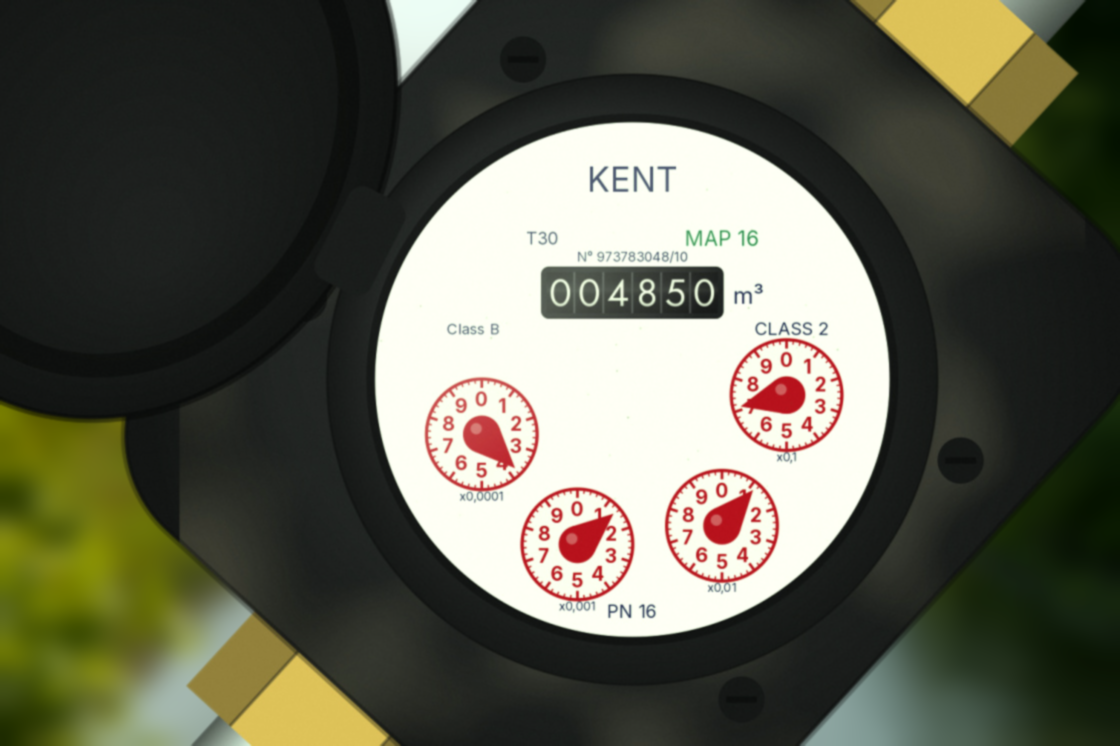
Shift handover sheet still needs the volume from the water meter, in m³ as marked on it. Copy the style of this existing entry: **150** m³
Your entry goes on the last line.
**4850.7113** m³
